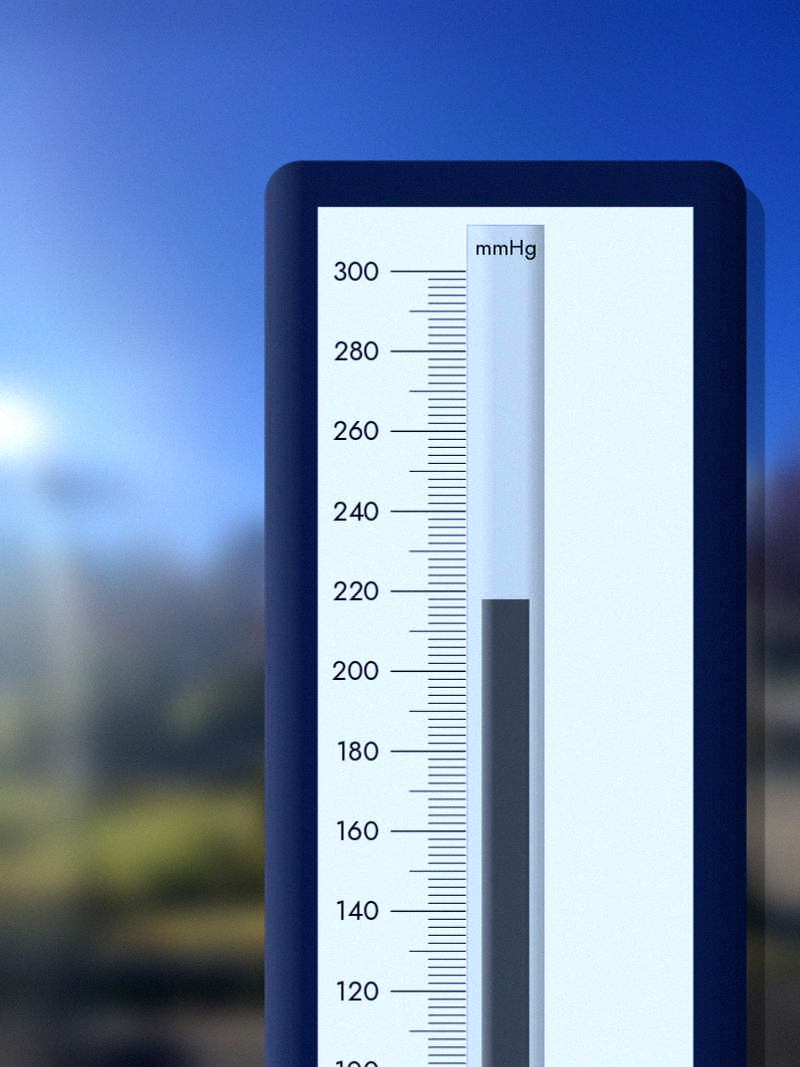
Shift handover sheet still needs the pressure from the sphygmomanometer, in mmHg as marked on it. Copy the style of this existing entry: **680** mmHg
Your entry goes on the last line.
**218** mmHg
